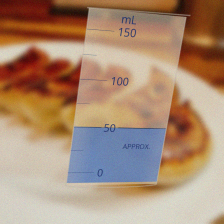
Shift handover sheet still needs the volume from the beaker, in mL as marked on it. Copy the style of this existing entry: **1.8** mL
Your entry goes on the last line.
**50** mL
